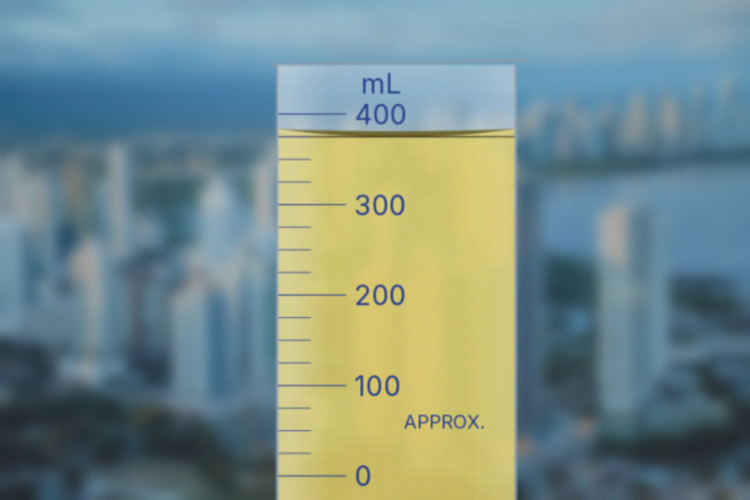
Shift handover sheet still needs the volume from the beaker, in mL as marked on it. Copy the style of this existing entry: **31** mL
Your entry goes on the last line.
**375** mL
